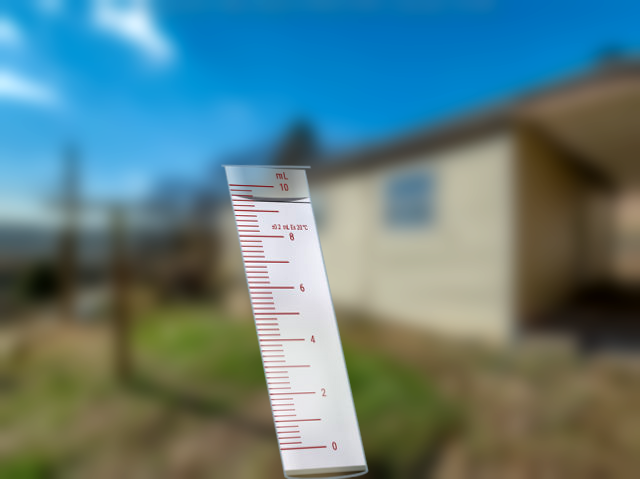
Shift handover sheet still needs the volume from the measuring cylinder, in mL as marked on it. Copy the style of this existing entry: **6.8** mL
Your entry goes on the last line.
**9.4** mL
